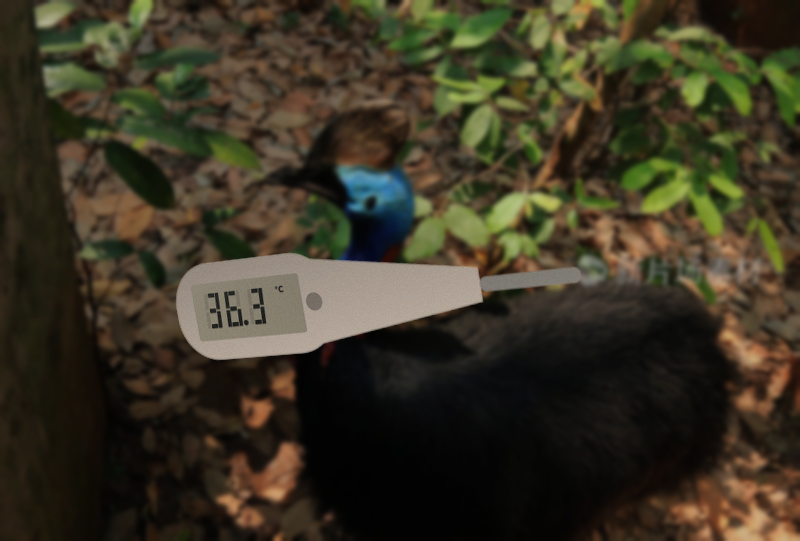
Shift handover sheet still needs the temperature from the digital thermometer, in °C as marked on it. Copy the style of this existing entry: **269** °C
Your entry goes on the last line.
**36.3** °C
